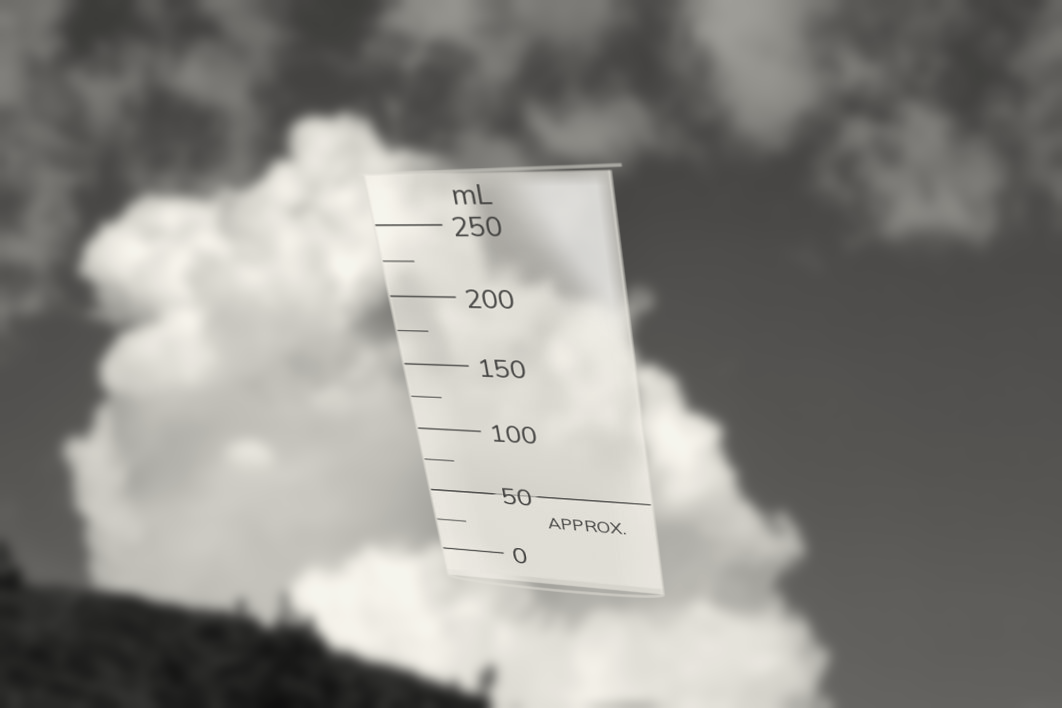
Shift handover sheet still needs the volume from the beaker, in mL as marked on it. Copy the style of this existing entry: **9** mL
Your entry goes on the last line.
**50** mL
